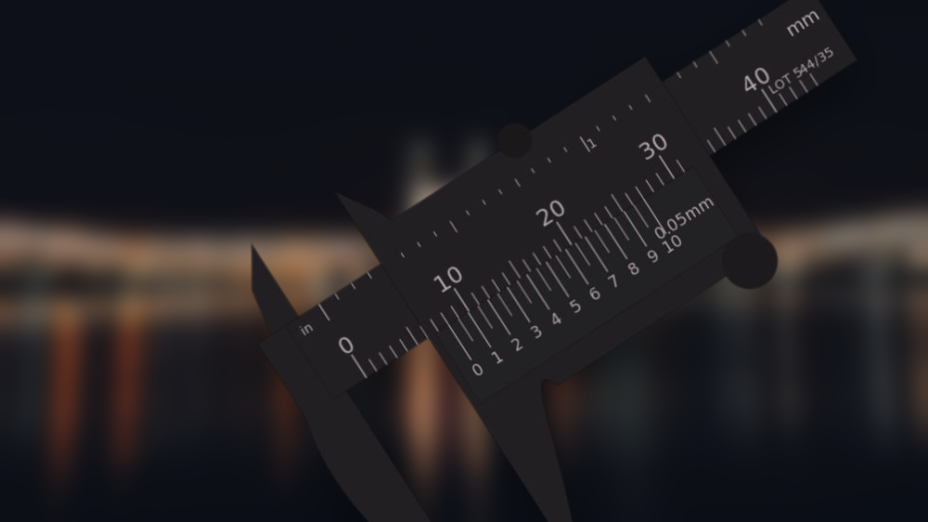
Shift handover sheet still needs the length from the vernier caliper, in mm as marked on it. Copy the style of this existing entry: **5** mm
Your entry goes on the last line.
**8.0** mm
